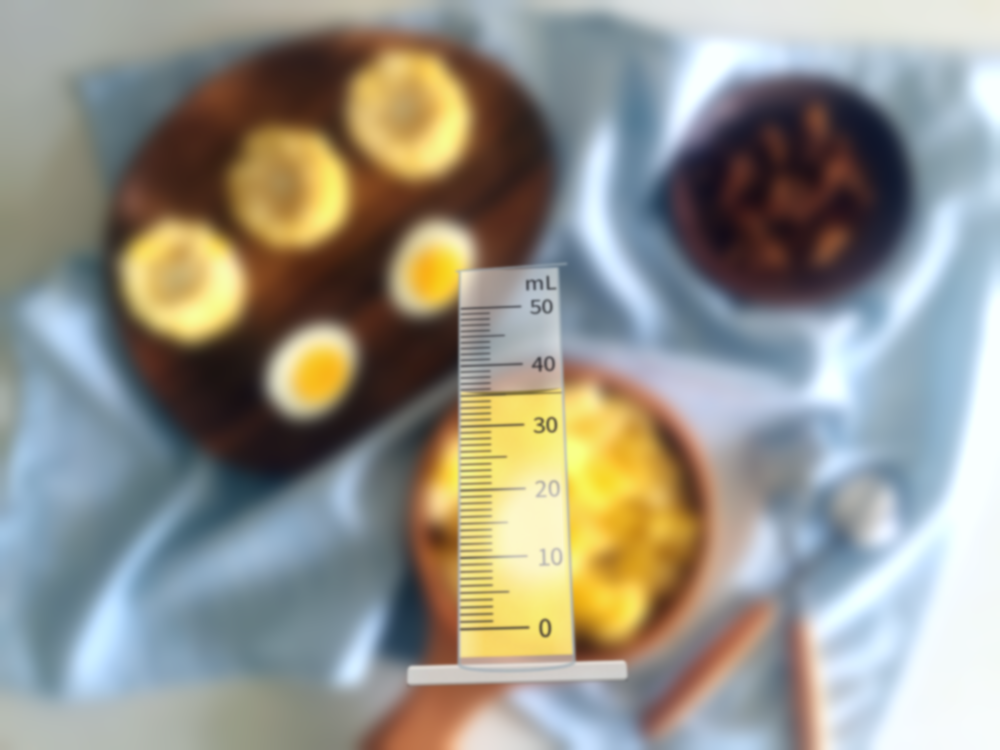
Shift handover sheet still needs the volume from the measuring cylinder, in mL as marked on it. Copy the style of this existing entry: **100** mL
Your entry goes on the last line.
**35** mL
